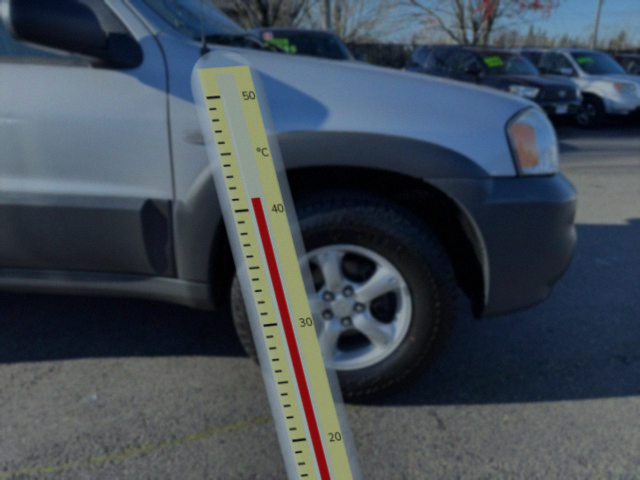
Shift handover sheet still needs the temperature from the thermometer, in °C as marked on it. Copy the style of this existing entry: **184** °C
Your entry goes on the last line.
**41** °C
